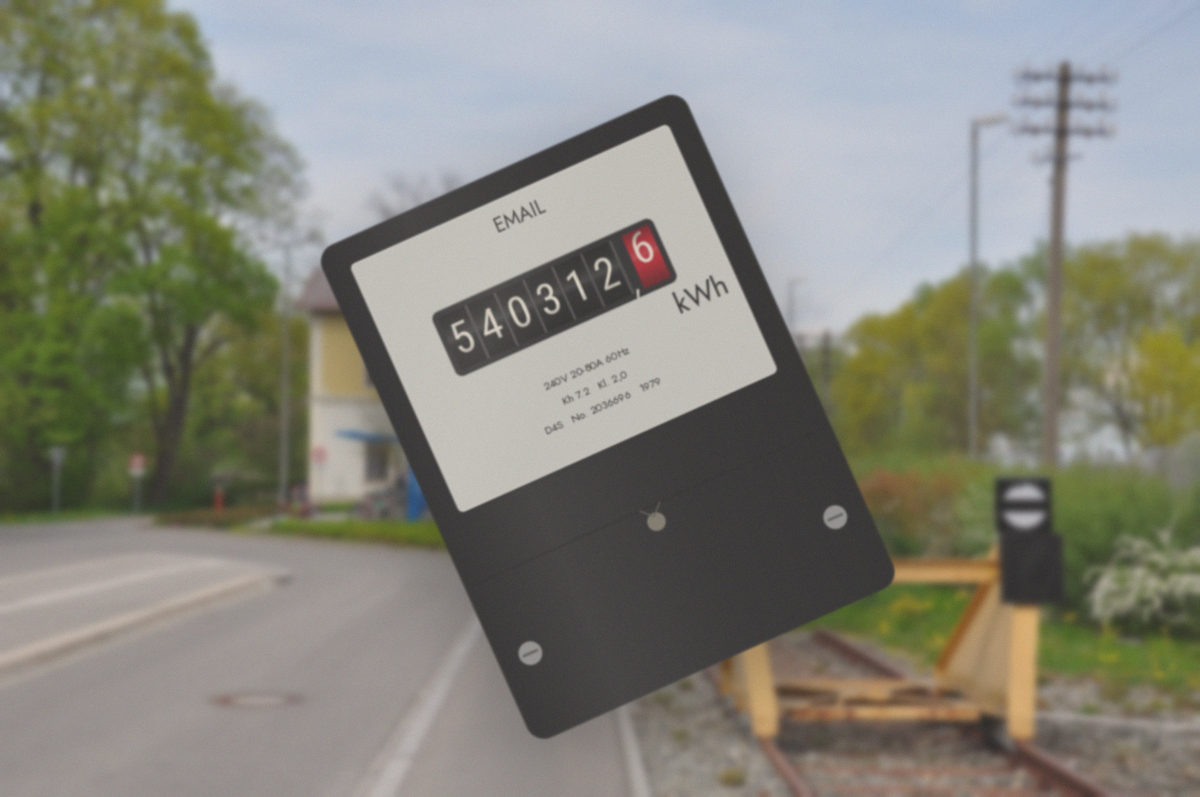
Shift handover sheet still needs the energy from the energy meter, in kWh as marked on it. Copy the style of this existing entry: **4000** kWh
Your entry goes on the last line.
**540312.6** kWh
